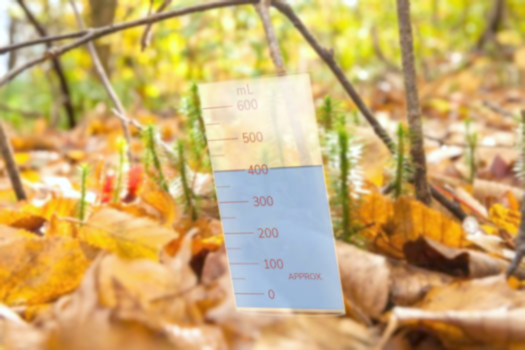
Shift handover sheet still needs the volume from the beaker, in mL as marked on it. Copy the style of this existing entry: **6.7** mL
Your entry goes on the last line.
**400** mL
